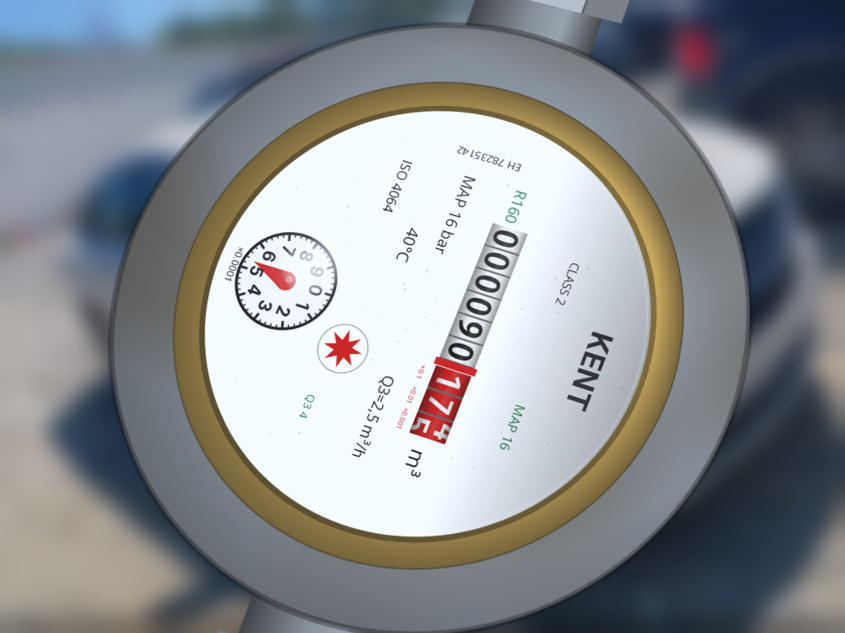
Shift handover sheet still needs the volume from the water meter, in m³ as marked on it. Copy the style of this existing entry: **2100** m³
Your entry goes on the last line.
**90.1745** m³
